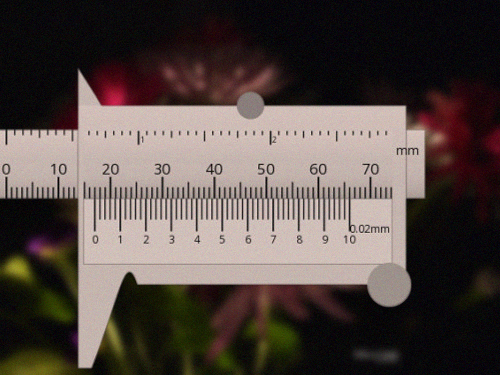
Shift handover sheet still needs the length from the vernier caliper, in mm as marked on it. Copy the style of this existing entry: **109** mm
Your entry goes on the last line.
**17.0** mm
